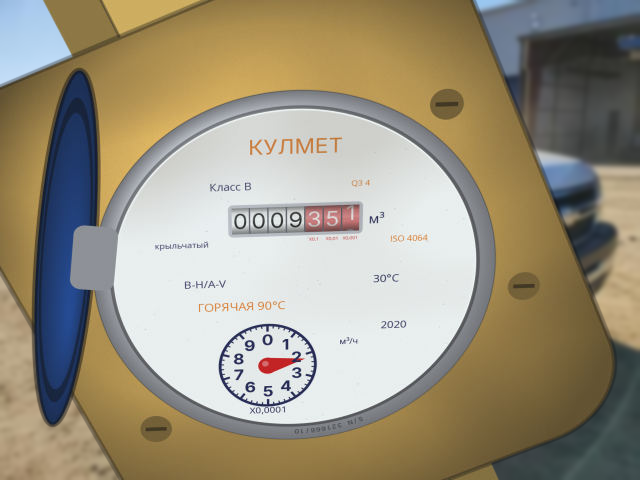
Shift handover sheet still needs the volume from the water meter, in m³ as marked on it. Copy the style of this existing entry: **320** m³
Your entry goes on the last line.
**9.3512** m³
